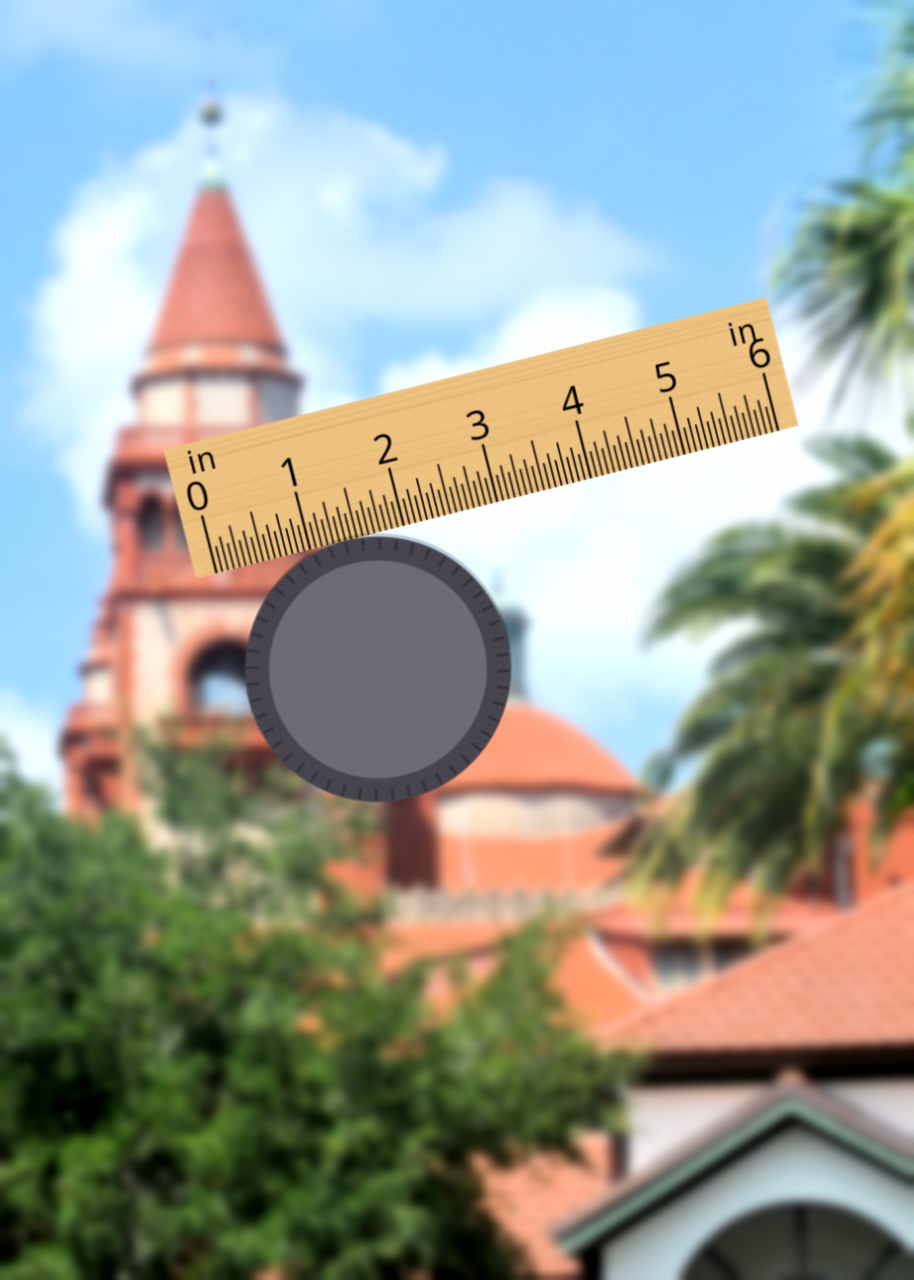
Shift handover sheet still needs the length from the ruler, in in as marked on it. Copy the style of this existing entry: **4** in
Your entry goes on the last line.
**2.75** in
